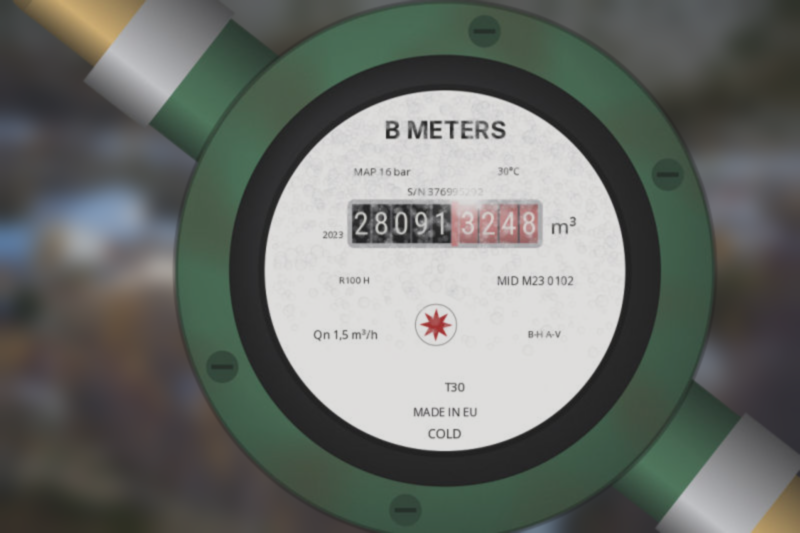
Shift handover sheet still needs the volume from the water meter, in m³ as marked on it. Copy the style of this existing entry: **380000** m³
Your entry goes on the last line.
**28091.3248** m³
